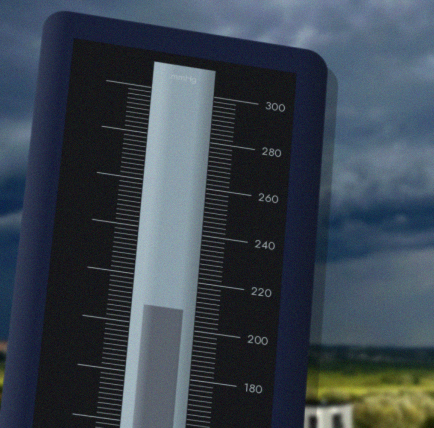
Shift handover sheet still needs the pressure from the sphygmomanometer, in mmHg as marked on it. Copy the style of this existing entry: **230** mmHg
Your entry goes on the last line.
**208** mmHg
